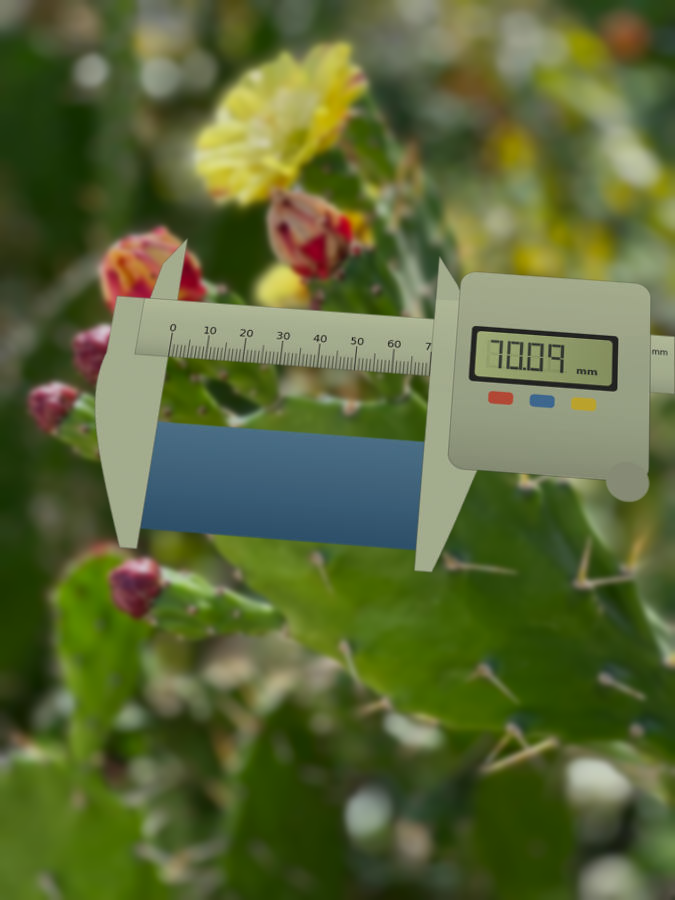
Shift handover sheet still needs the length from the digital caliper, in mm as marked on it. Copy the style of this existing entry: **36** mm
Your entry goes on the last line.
**70.09** mm
